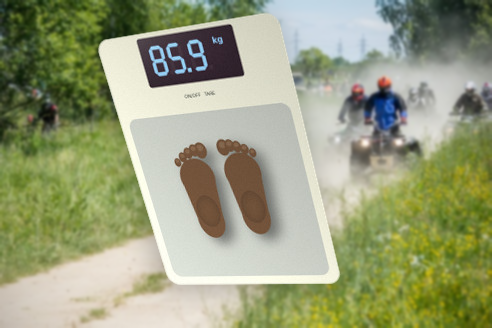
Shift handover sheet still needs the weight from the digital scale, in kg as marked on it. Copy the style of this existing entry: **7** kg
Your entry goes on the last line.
**85.9** kg
